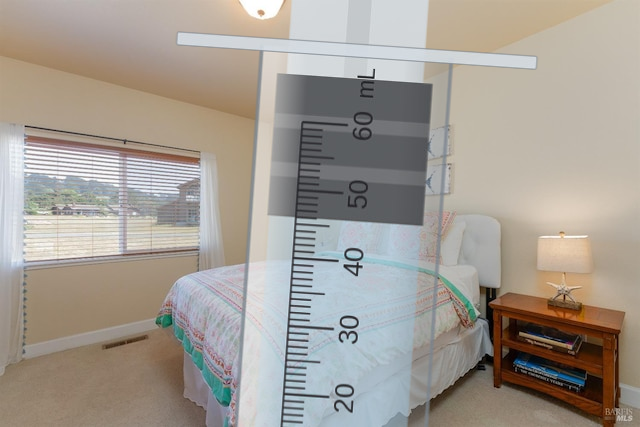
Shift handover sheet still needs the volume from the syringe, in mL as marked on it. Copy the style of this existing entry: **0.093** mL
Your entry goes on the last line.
**46** mL
